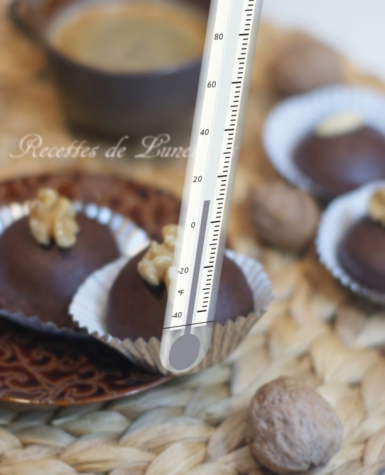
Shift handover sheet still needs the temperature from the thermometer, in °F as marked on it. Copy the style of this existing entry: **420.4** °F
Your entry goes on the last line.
**10** °F
